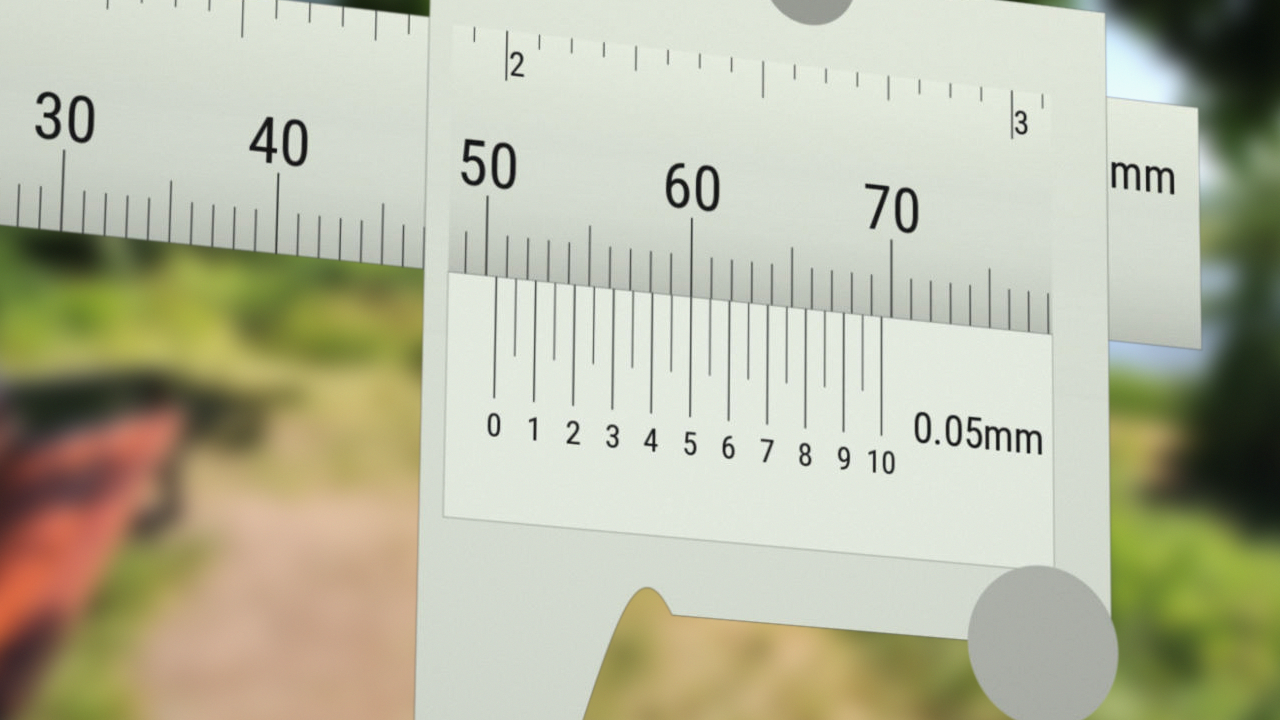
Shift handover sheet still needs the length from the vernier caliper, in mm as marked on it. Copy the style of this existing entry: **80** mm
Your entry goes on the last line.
**50.5** mm
